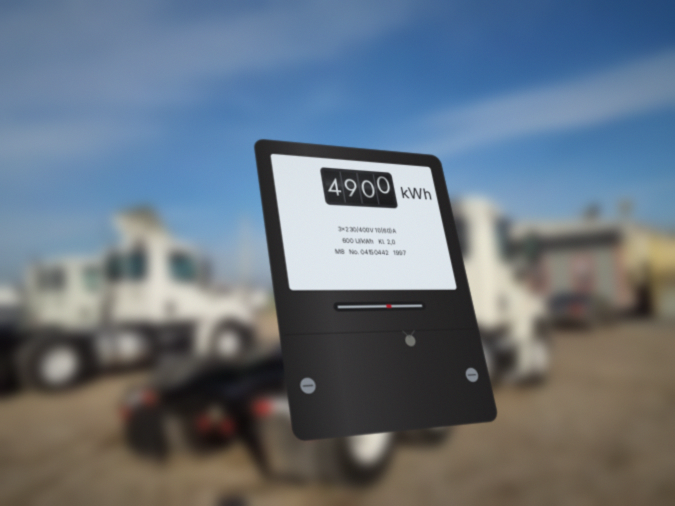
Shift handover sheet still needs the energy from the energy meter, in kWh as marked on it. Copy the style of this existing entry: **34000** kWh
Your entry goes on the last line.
**4900** kWh
